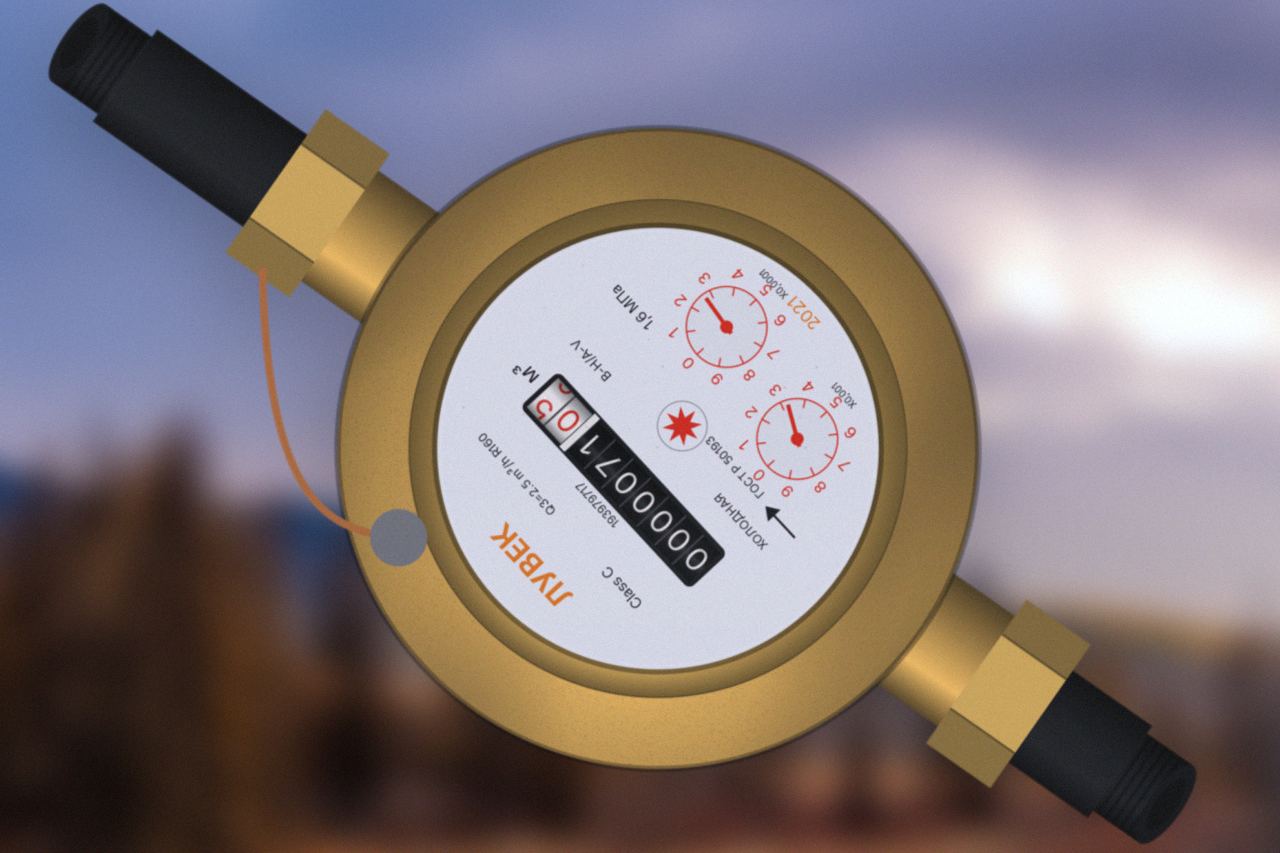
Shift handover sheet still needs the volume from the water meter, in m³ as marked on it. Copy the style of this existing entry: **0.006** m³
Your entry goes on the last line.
**71.0532** m³
